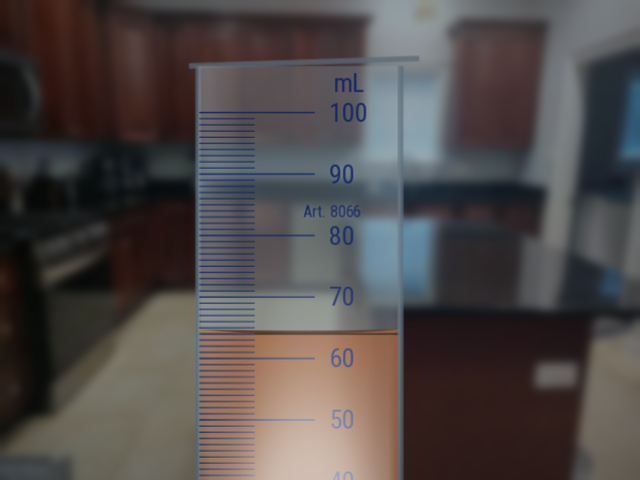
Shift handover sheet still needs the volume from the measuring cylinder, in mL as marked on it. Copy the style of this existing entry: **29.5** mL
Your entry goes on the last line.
**64** mL
